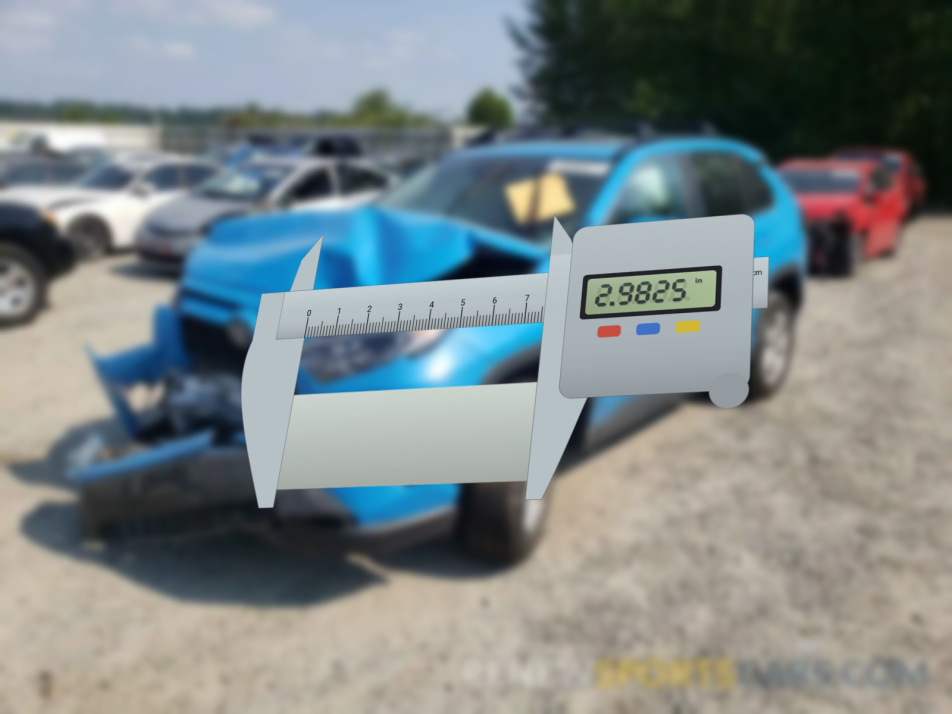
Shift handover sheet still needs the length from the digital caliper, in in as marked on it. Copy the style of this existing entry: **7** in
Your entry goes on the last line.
**2.9825** in
